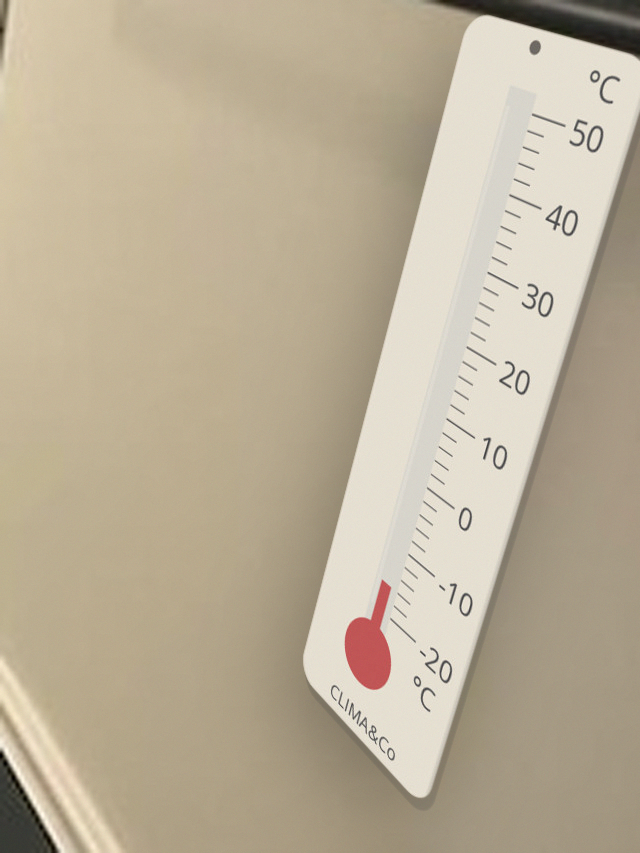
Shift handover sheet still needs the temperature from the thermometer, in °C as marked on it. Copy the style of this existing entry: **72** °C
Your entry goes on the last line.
**-16** °C
